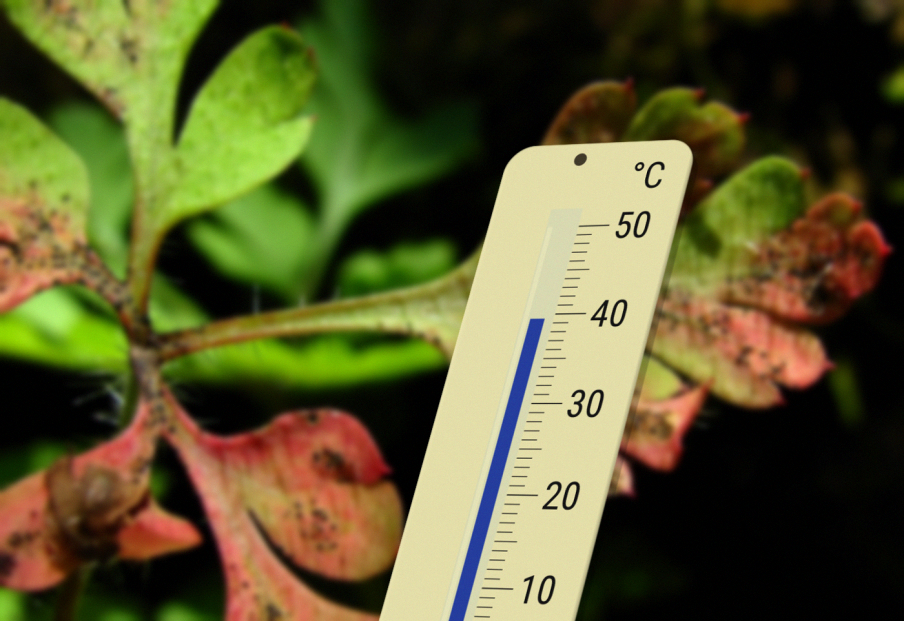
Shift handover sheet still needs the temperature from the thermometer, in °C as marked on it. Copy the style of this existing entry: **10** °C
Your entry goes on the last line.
**39.5** °C
